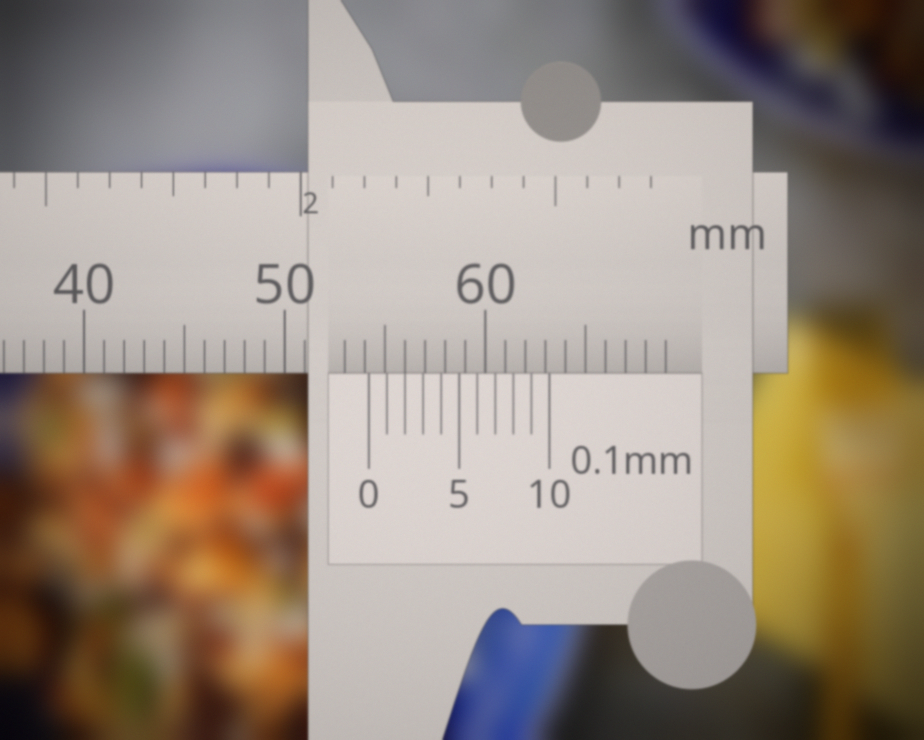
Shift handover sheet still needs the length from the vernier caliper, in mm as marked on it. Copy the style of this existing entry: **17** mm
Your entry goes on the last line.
**54.2** mm
